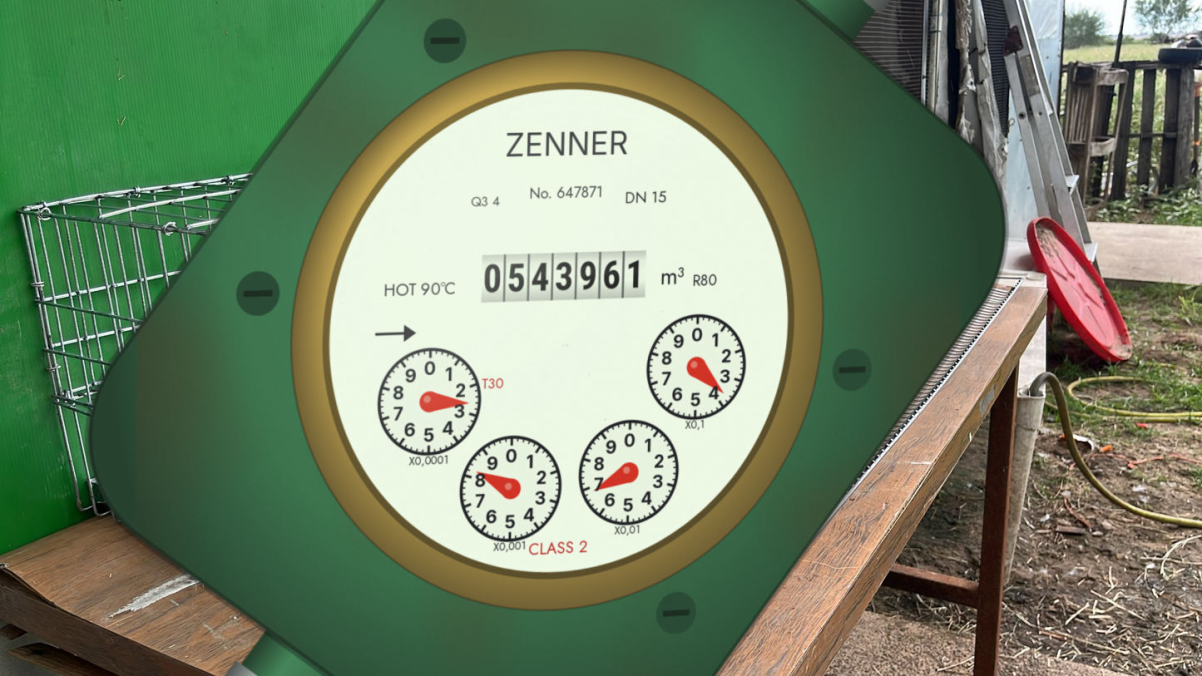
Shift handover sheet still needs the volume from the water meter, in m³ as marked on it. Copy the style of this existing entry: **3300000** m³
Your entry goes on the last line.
**543961.3682** m³
